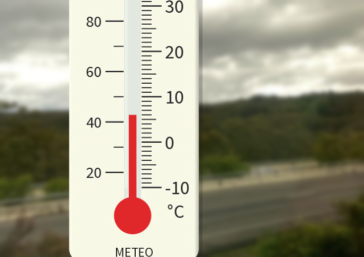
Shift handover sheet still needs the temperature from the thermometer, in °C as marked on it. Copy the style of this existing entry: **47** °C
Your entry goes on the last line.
**6** °C
